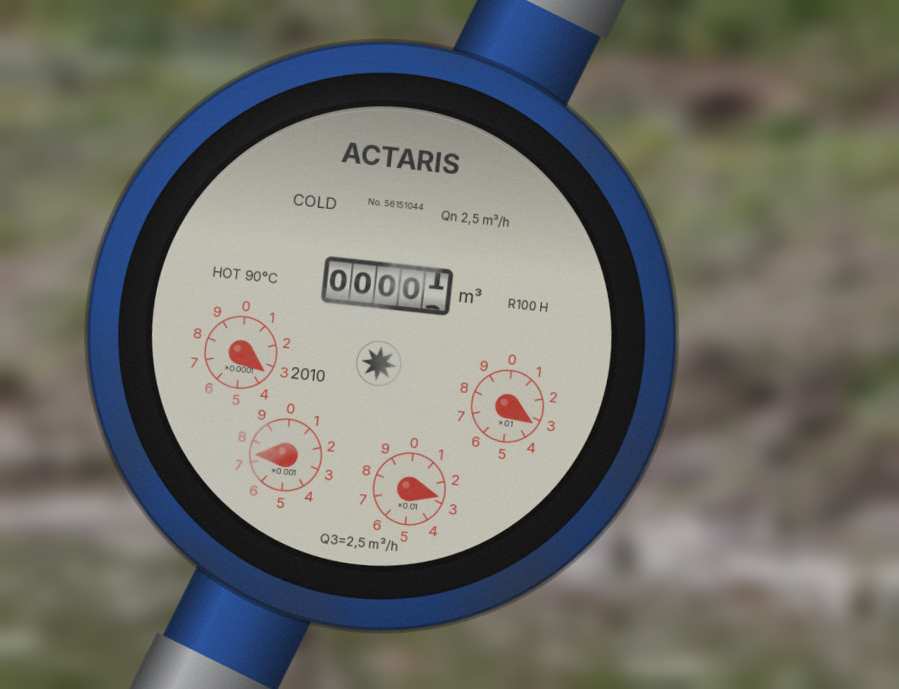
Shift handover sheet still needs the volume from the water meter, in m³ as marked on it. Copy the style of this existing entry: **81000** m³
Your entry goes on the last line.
**1.3273** m³
